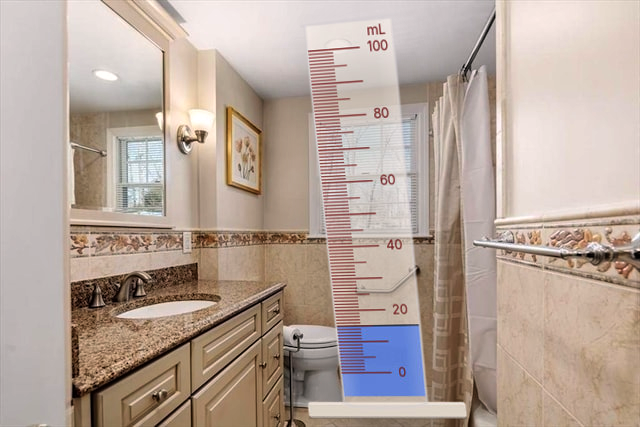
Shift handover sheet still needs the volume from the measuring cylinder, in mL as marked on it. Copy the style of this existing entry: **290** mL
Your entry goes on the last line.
**15** mL
